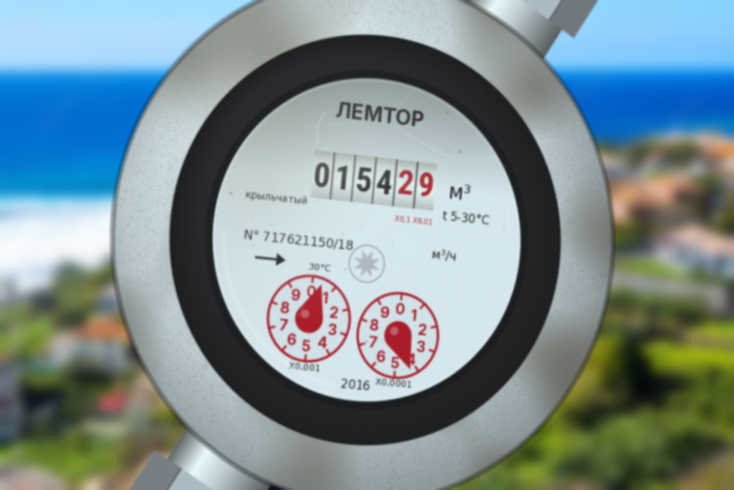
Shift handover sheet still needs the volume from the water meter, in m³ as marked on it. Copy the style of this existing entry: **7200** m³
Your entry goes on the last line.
**154.2904** m³
